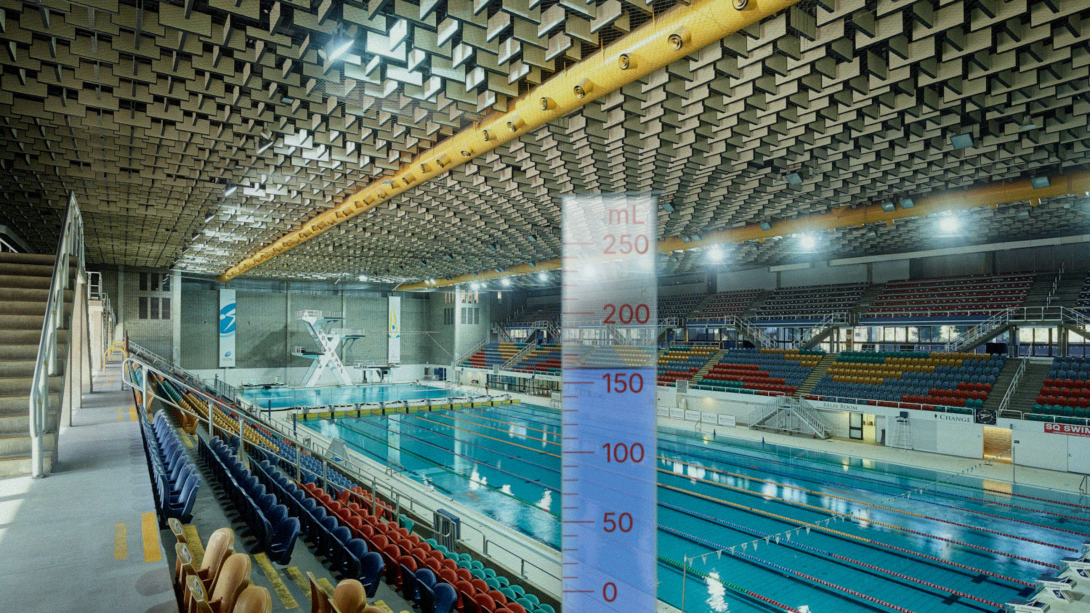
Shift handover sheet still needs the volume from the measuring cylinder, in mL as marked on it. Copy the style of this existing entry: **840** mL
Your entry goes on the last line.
**160** mL
